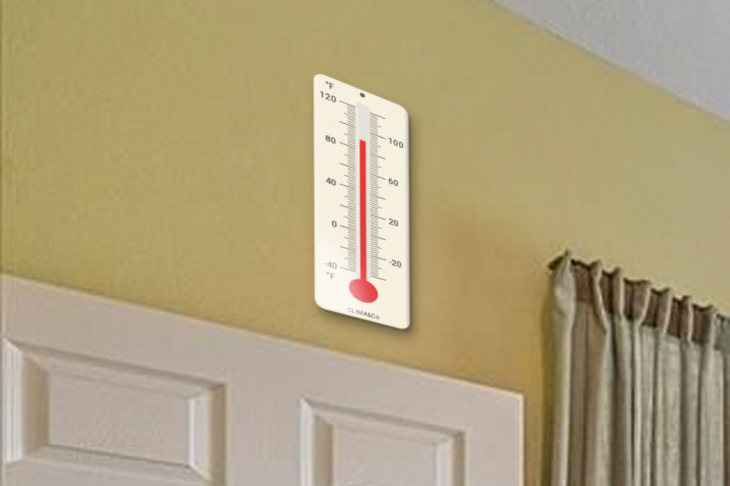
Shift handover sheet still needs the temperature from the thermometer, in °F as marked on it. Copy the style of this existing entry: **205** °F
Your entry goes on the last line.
**90** °F
